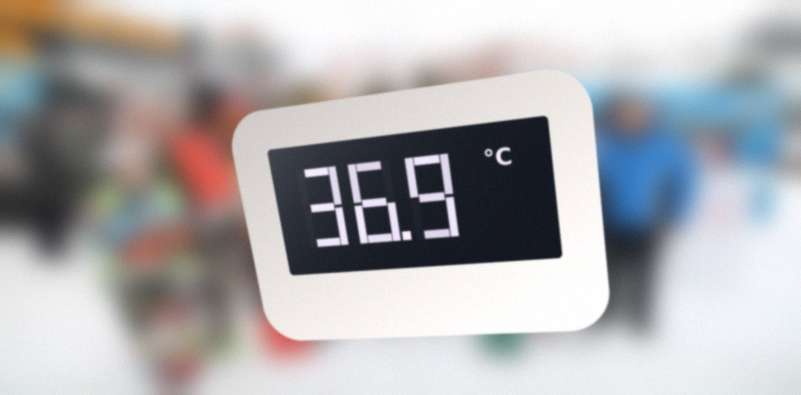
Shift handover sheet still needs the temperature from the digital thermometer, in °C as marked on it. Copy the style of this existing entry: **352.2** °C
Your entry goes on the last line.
**36.9** °C
